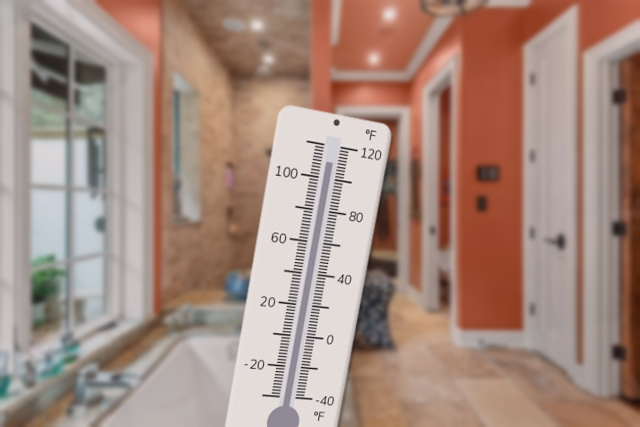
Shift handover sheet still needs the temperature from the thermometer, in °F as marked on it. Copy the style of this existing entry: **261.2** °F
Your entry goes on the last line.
**110** °F
